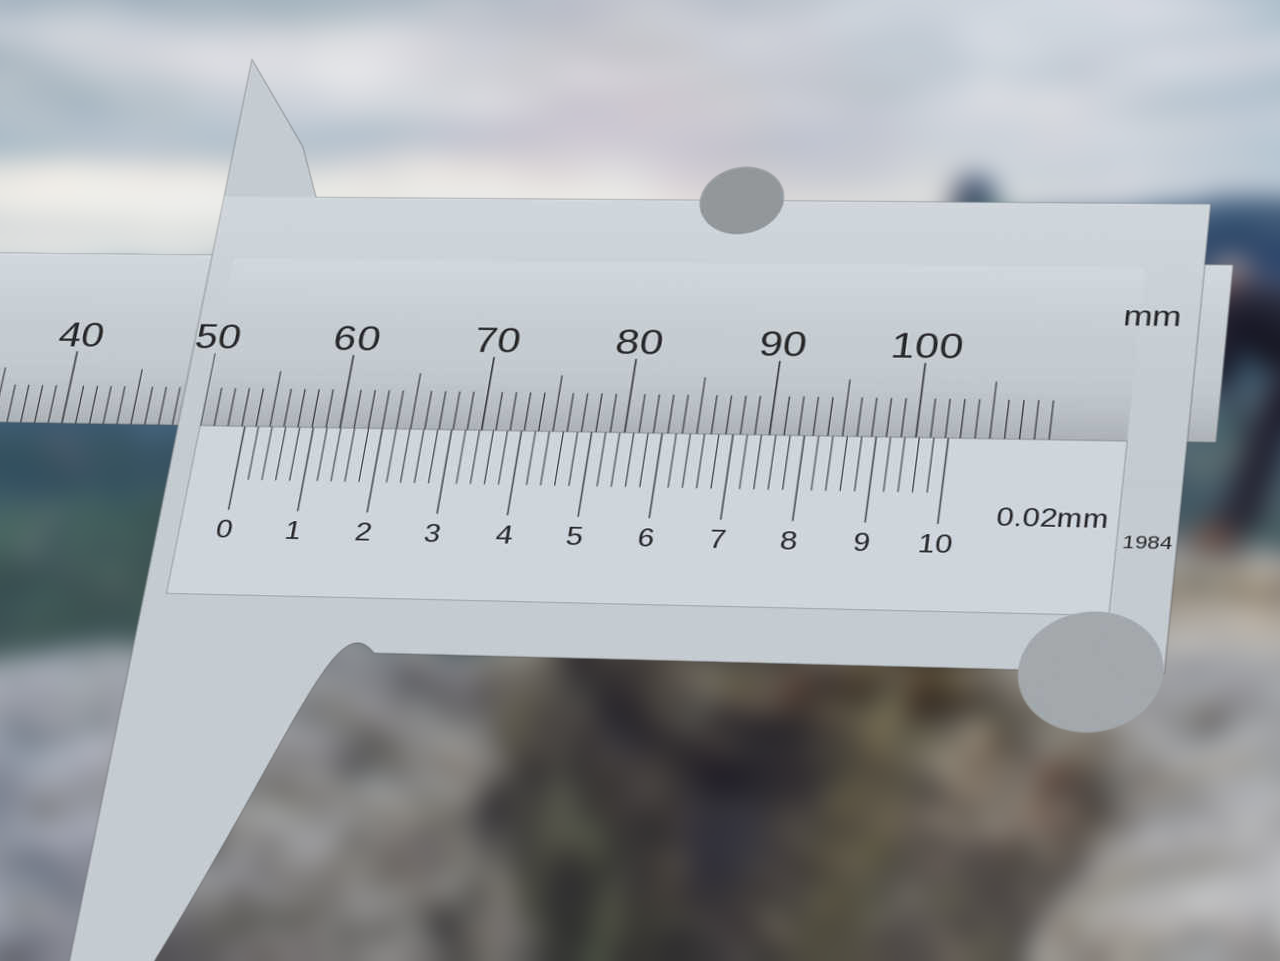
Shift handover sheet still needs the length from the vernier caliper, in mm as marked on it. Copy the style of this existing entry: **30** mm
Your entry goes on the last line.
**53.2** mm
